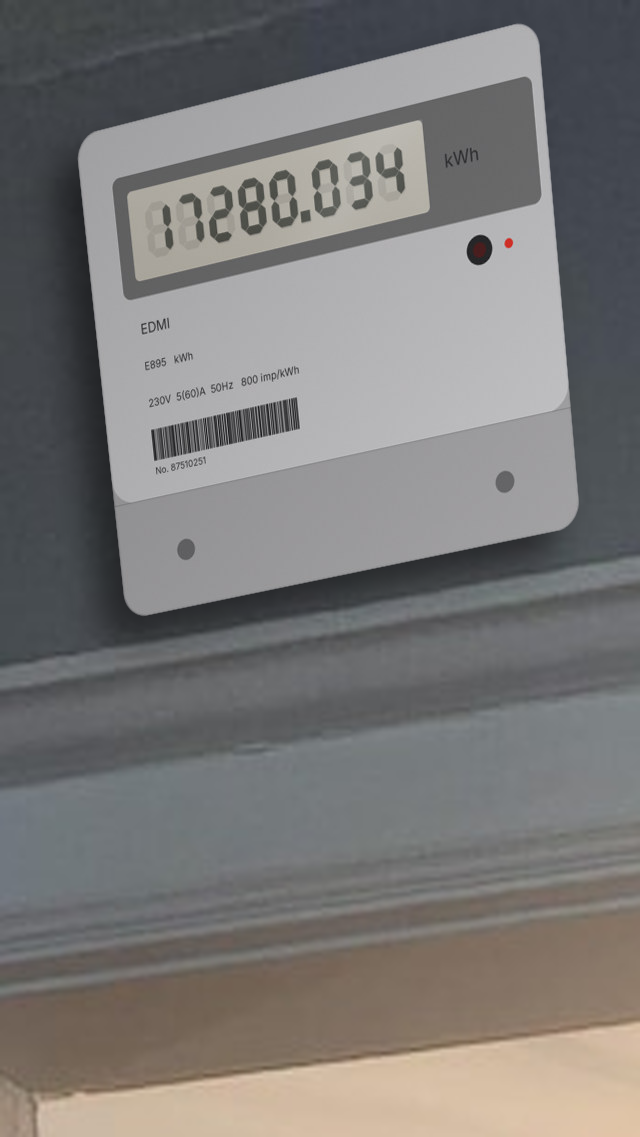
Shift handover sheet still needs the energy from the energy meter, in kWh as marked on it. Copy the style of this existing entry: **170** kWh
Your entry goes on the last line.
**17280.034** kWh
